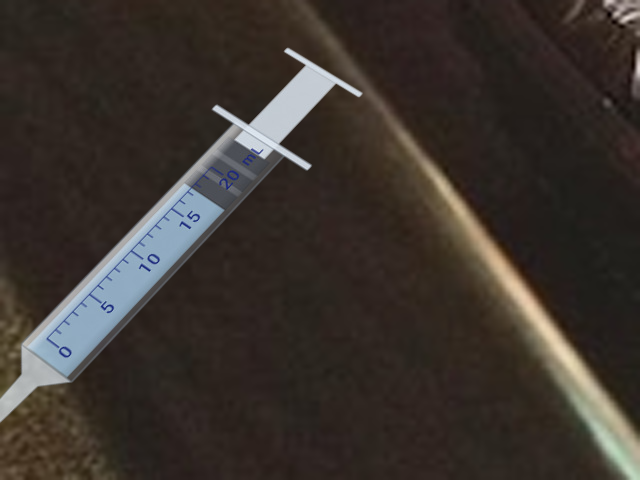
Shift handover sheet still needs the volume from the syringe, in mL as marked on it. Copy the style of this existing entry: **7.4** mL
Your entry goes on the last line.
**17.5** mL
